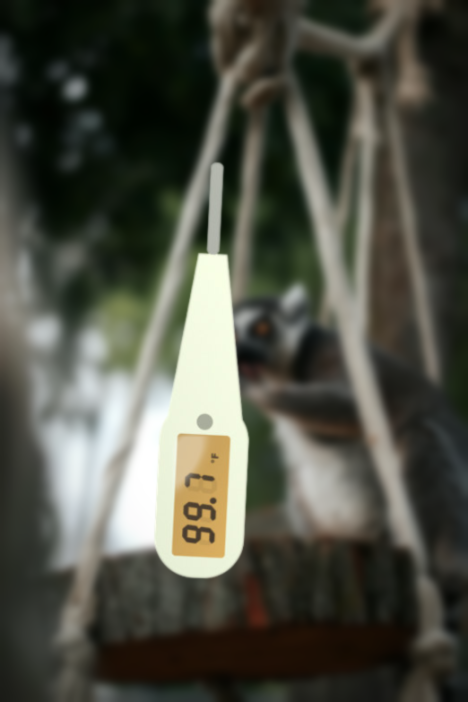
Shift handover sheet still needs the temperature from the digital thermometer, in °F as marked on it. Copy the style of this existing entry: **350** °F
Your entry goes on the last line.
**99.7** °F
